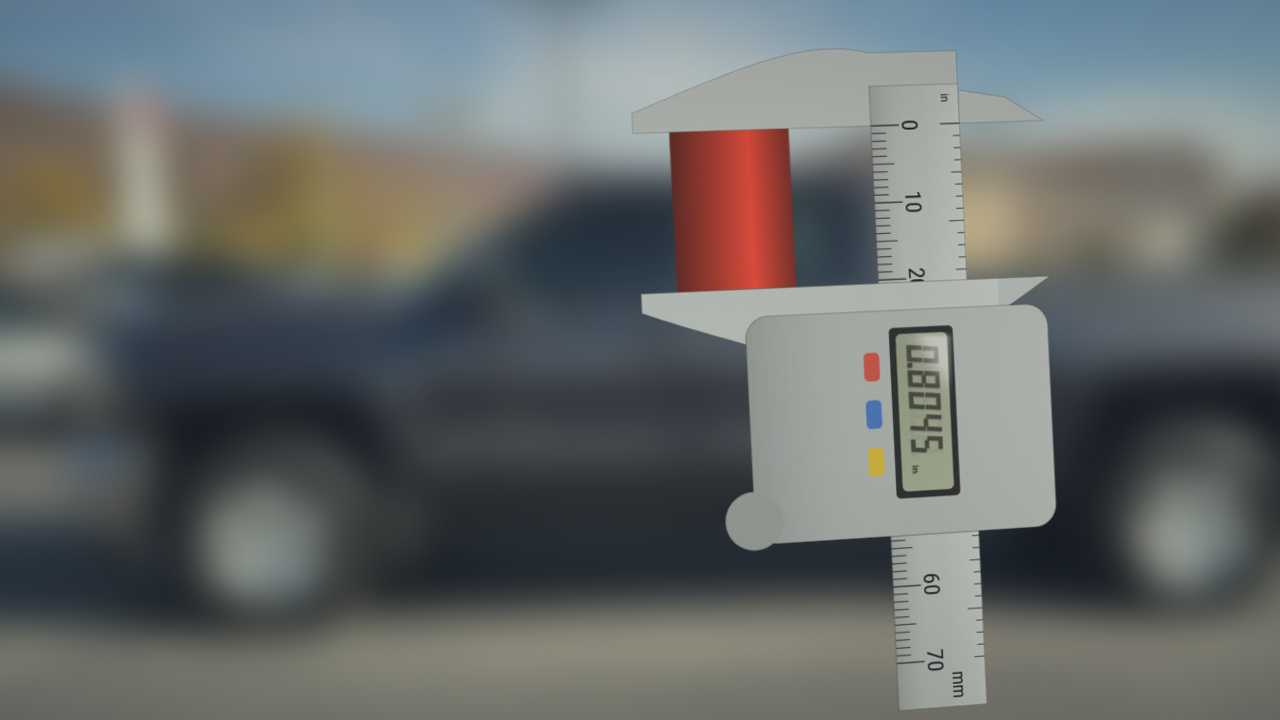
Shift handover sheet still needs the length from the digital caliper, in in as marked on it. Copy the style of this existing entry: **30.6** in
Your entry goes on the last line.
**0.8045** in
